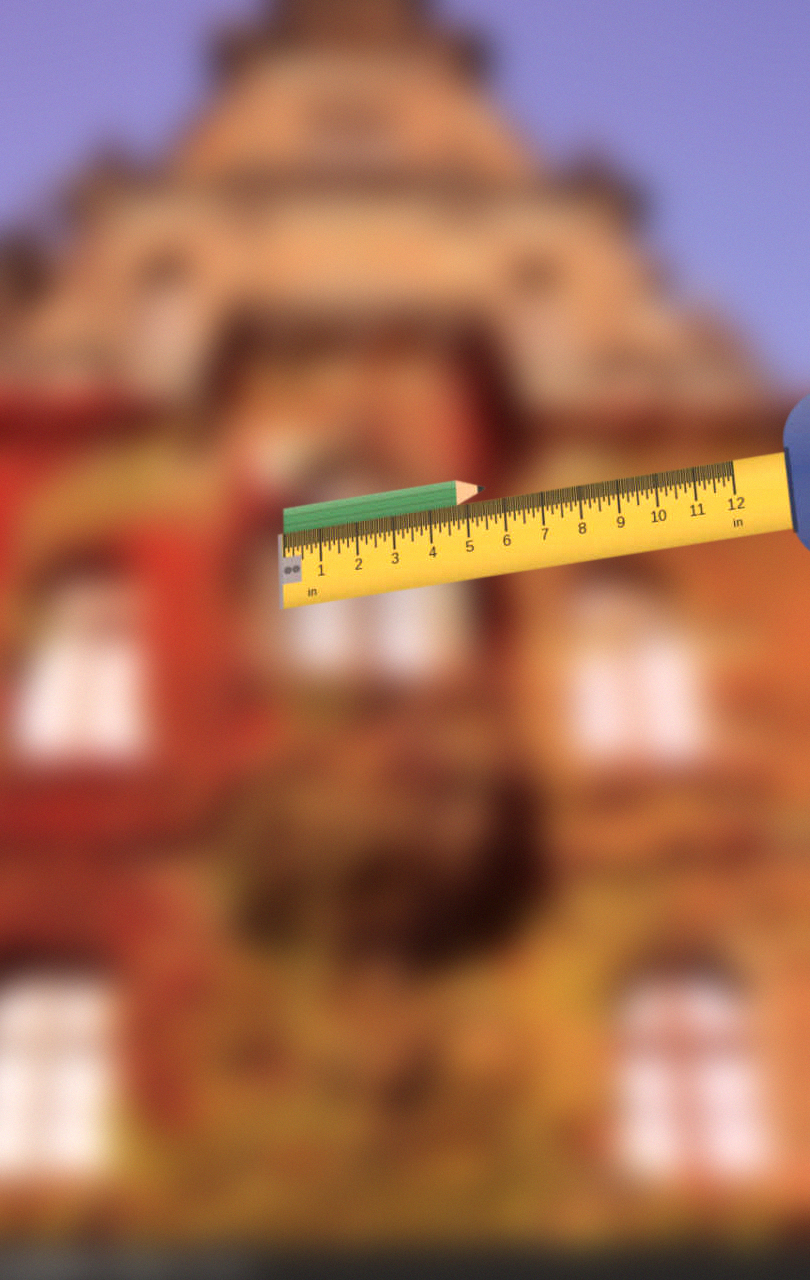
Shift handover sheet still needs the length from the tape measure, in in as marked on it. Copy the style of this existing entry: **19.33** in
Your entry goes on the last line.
**5.5** in
